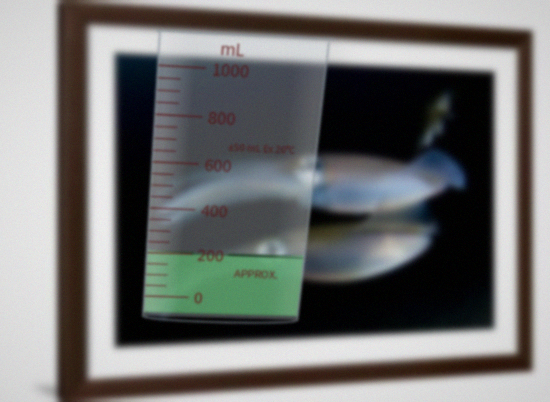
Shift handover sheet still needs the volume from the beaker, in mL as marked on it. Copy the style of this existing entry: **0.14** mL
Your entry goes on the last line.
**200** mL
